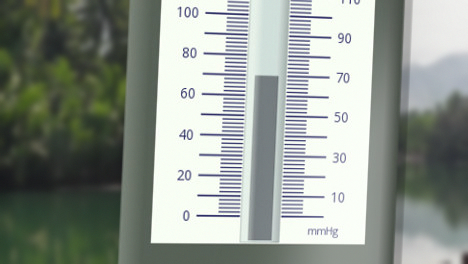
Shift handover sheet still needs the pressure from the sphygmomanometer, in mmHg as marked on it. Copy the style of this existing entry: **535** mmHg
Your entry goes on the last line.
**70** mmHg
